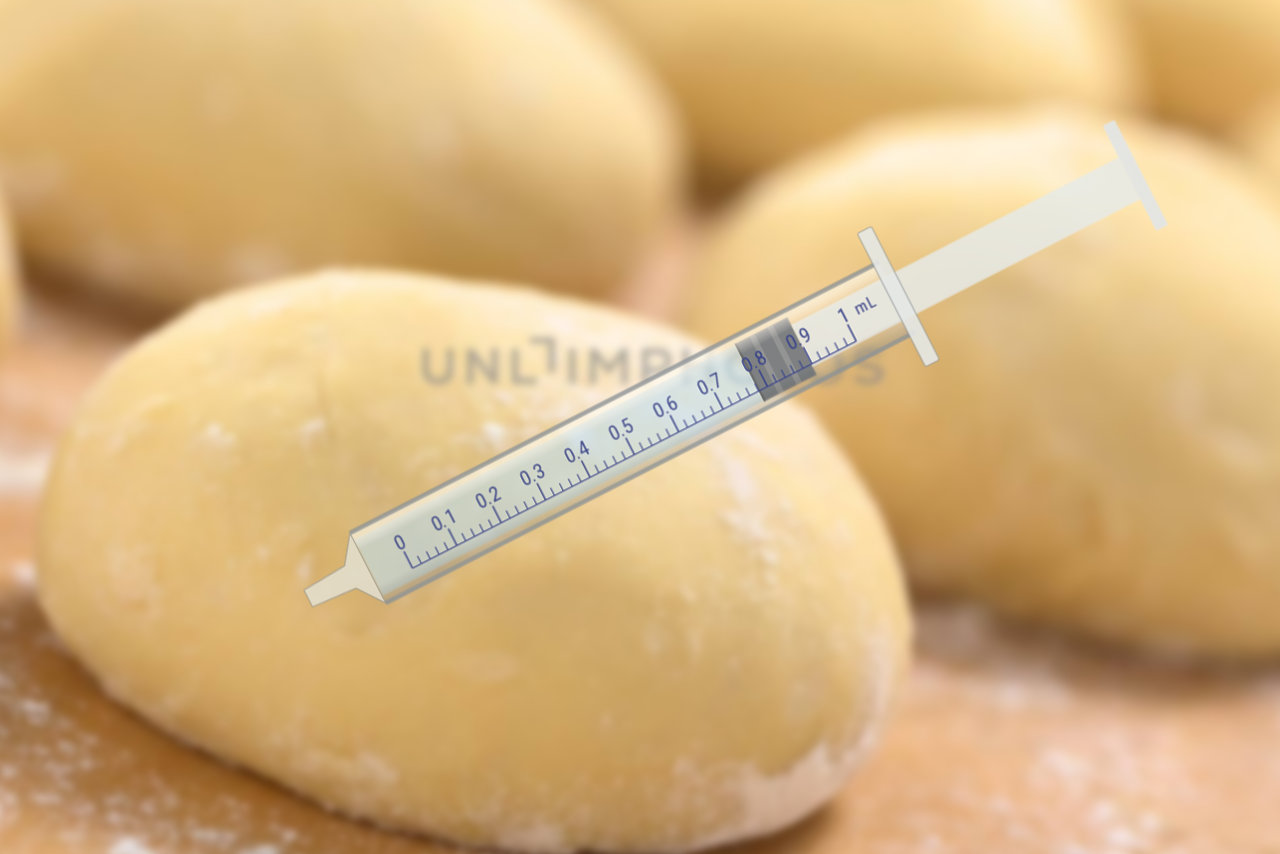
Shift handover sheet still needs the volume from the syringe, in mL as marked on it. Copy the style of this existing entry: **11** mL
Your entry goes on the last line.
**0.78** mL
